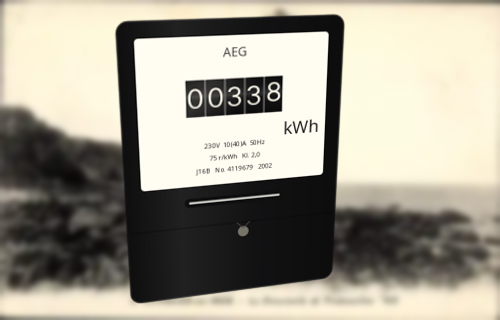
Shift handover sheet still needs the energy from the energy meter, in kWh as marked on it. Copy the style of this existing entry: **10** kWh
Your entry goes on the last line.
**338** kWh
